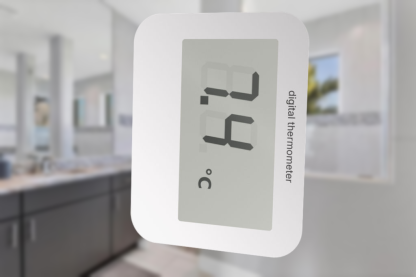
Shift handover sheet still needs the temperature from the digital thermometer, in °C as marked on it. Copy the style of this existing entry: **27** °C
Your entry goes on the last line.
**7.4** °C
